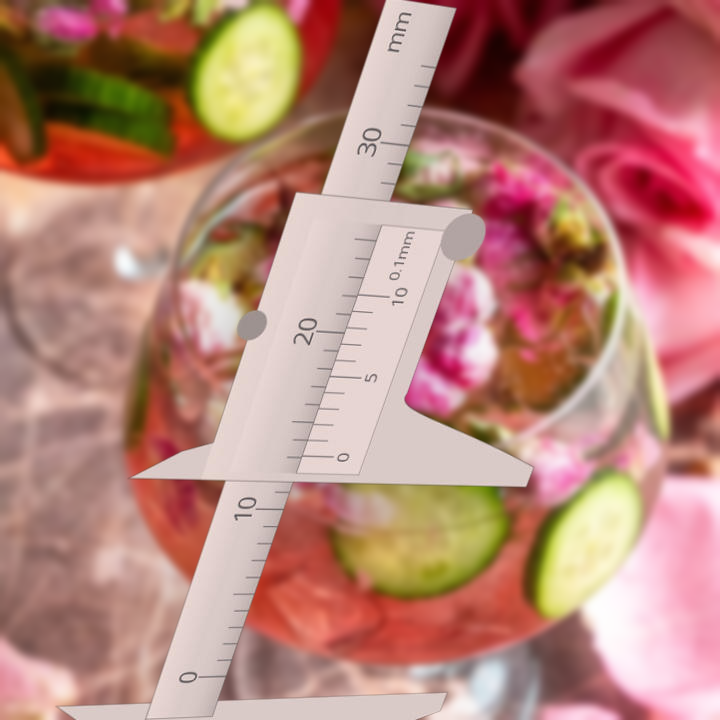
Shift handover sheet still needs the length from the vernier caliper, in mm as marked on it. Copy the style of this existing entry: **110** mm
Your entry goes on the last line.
**13.1** mm
